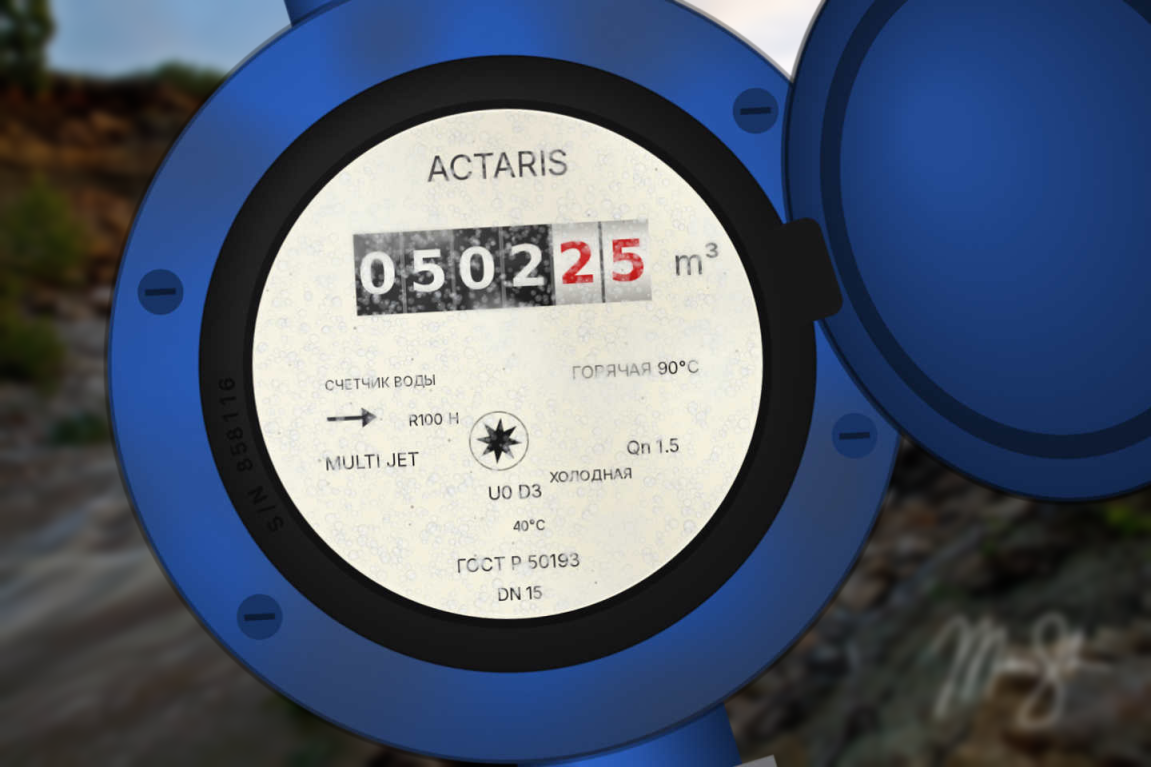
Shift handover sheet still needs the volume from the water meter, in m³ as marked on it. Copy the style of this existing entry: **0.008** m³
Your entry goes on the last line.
**502.25** m³
